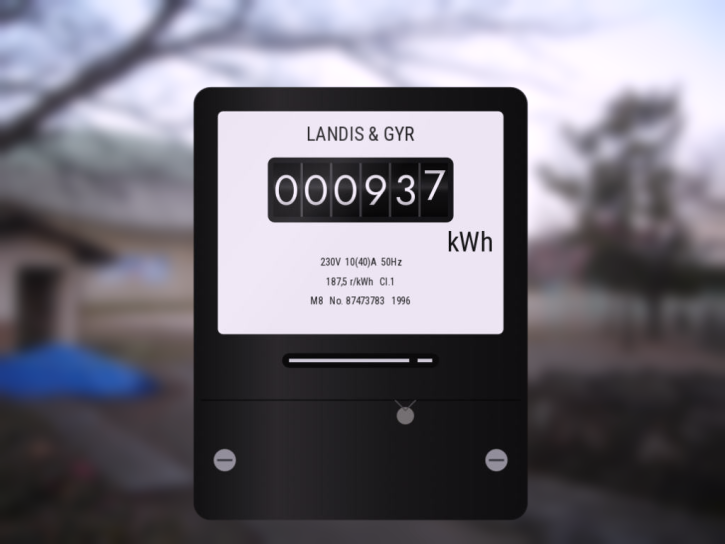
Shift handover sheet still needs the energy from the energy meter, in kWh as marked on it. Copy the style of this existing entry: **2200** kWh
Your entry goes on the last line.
**937** kWh
